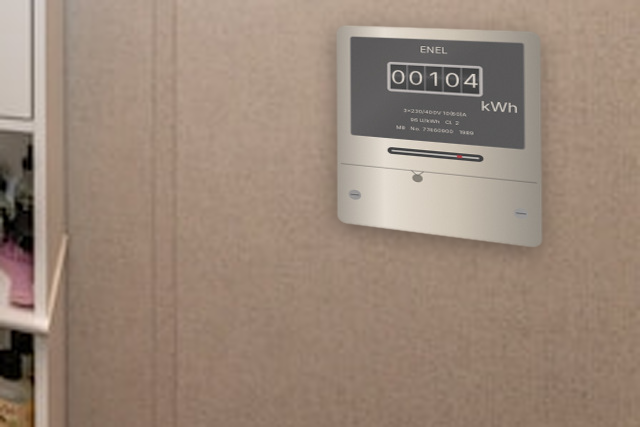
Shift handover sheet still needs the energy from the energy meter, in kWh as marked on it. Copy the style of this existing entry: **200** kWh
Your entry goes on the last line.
**104** kWh
